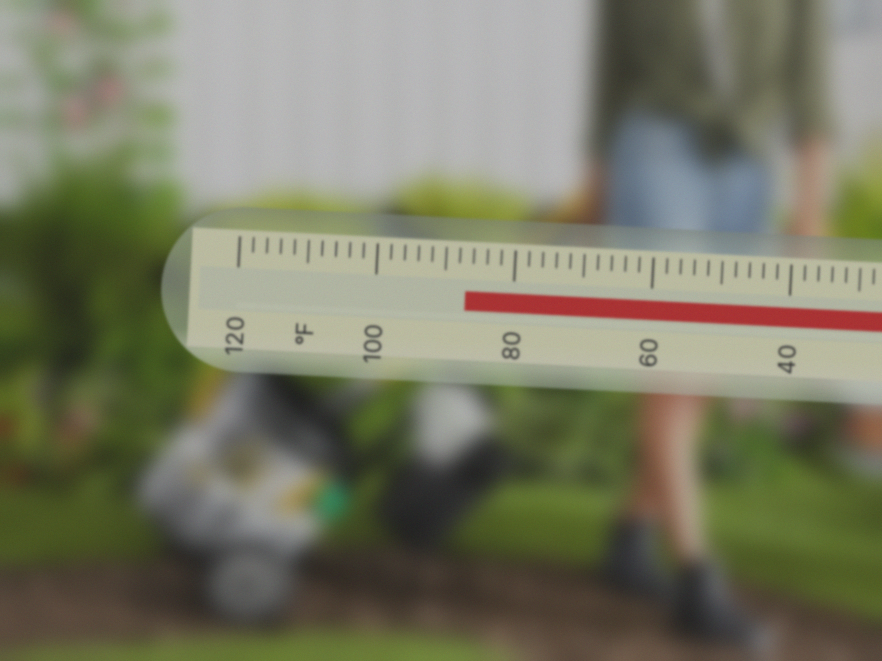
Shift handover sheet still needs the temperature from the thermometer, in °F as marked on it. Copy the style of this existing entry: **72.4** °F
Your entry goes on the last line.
**87** °F
